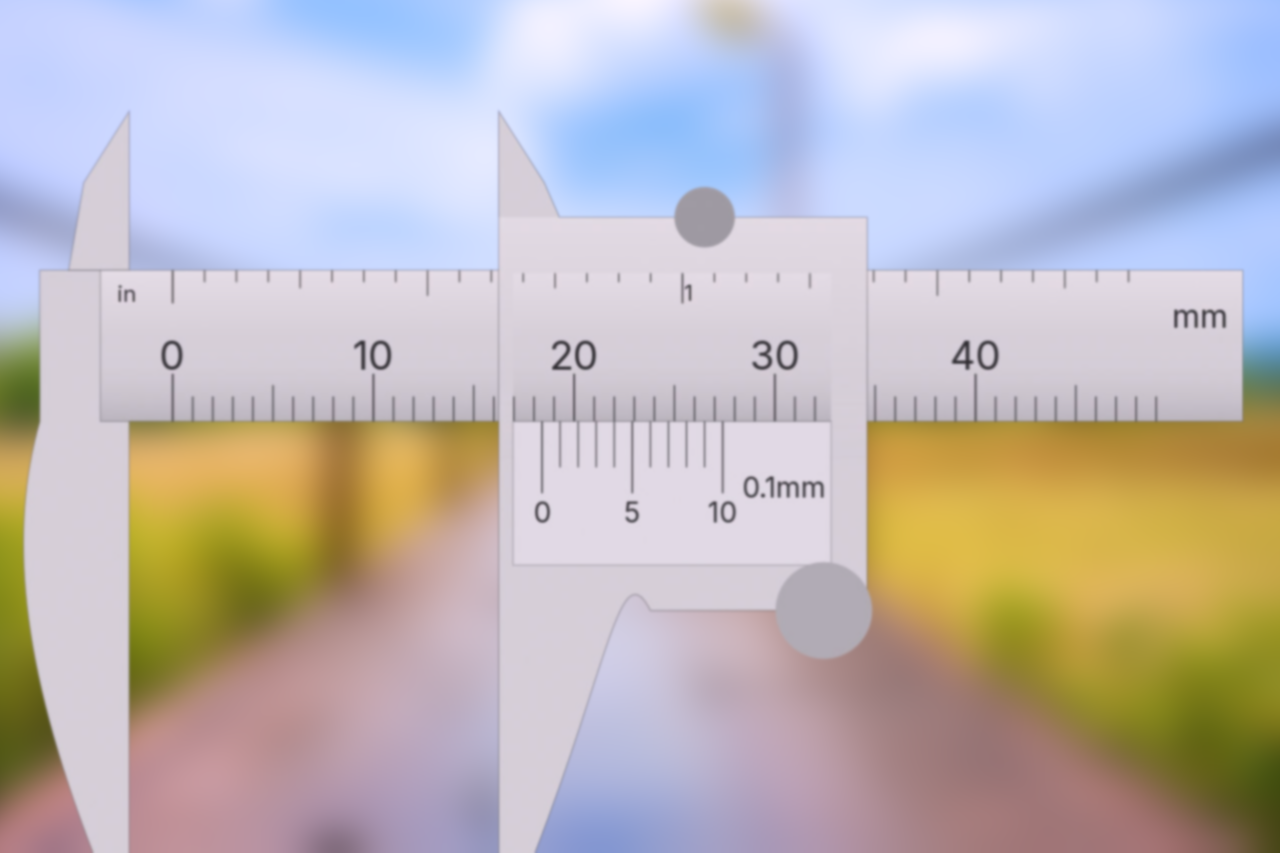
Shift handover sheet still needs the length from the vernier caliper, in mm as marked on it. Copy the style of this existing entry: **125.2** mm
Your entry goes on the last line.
**18.4** mm
